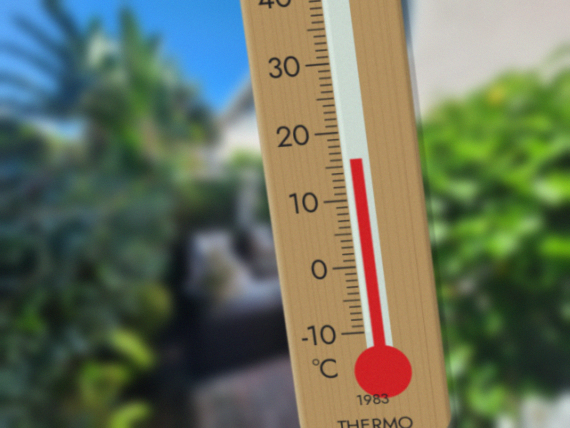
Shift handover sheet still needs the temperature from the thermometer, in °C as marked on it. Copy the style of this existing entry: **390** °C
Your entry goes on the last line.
**16** °C
